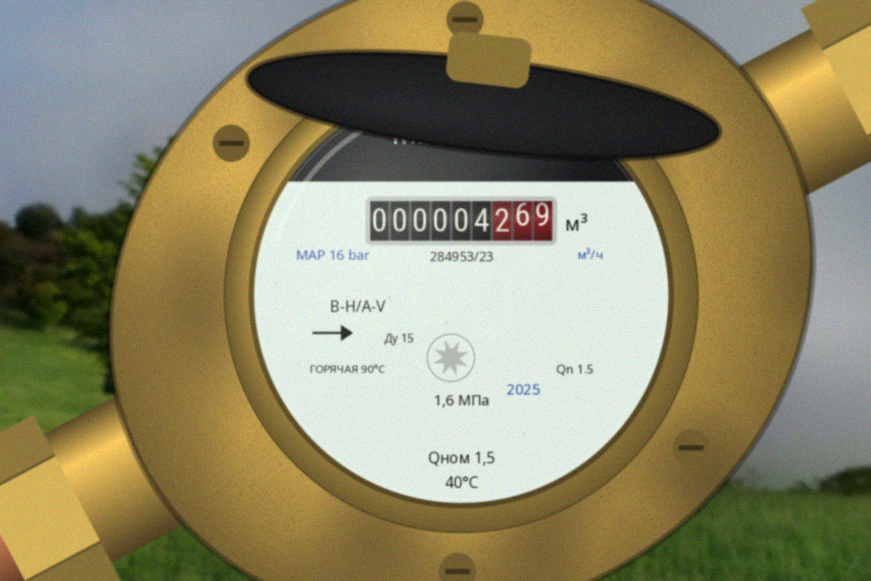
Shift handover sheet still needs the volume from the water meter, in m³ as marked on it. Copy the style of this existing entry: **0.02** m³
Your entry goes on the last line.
**4.269** m³
